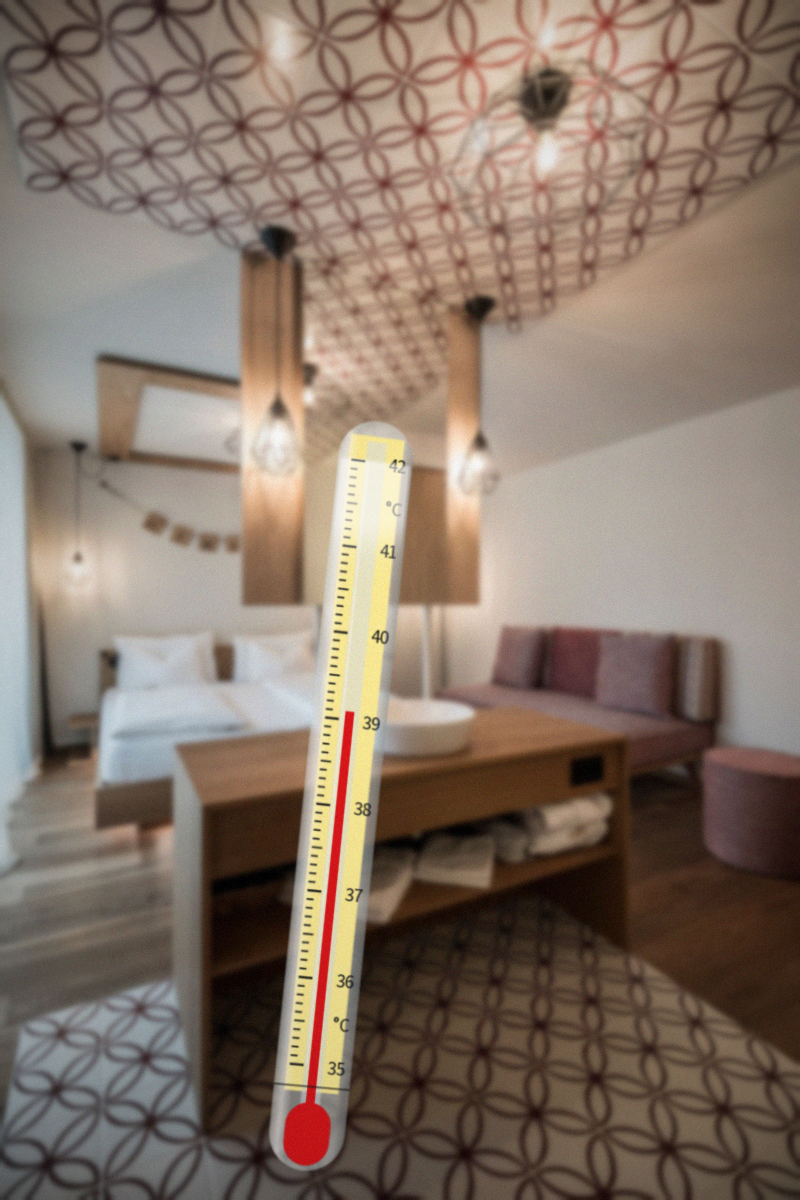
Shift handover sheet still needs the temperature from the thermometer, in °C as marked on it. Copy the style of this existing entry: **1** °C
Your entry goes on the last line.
**39.1** °C
